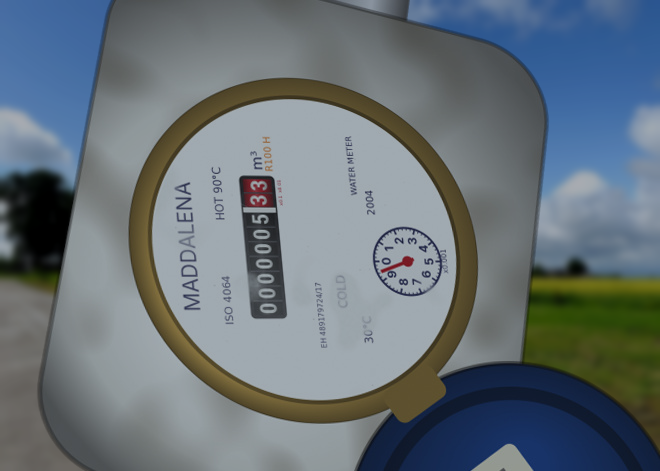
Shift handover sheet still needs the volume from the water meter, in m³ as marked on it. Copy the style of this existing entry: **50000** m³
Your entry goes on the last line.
**5.329** m³
